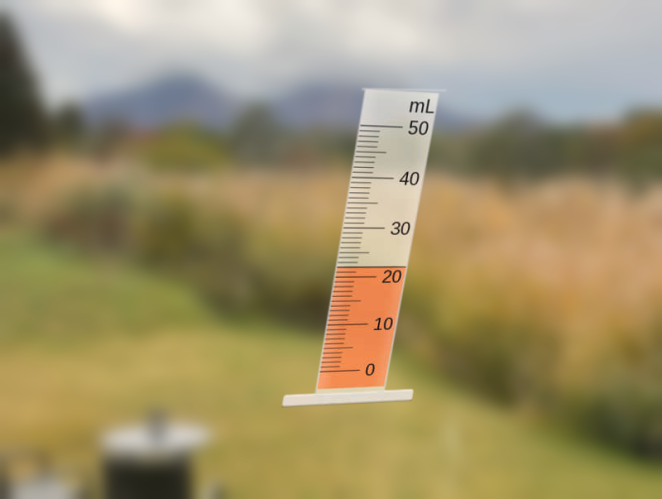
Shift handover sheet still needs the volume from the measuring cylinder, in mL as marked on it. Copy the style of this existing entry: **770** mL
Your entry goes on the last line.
**22** mL
